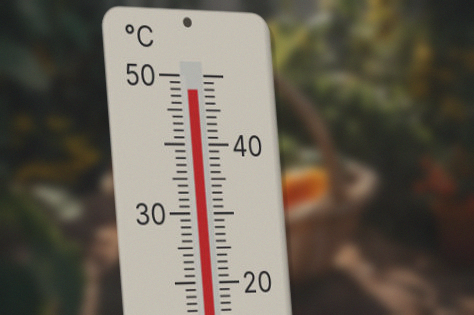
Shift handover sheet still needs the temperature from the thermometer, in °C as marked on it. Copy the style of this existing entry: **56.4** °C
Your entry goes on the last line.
**48** °C
